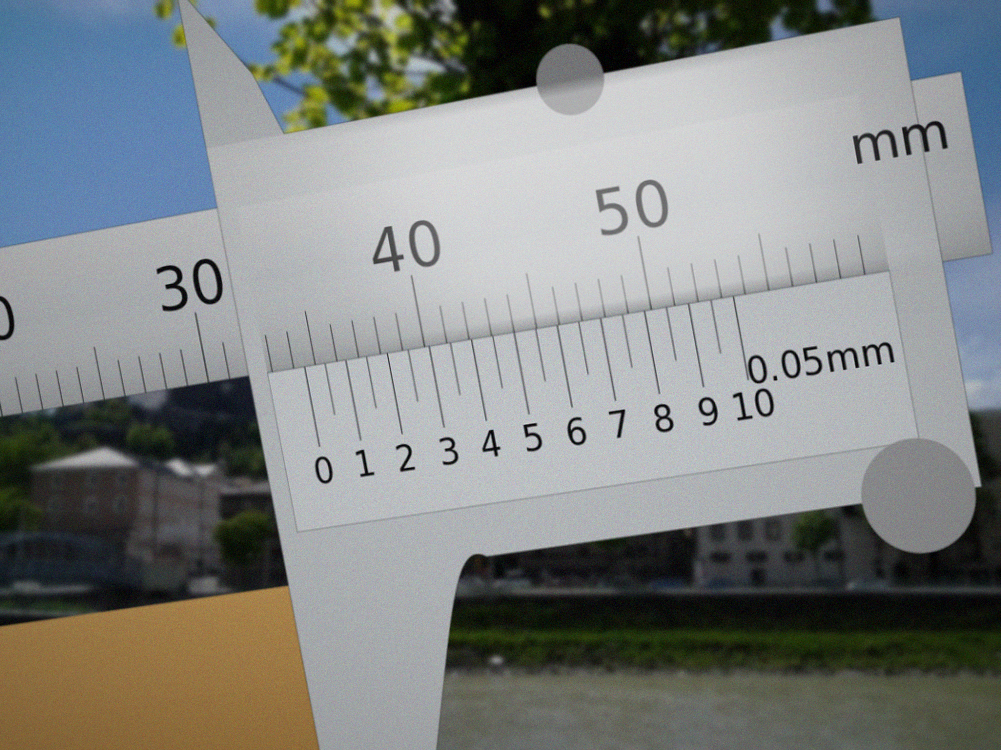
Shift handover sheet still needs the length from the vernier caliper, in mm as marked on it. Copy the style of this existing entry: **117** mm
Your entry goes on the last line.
**34.50** mm
